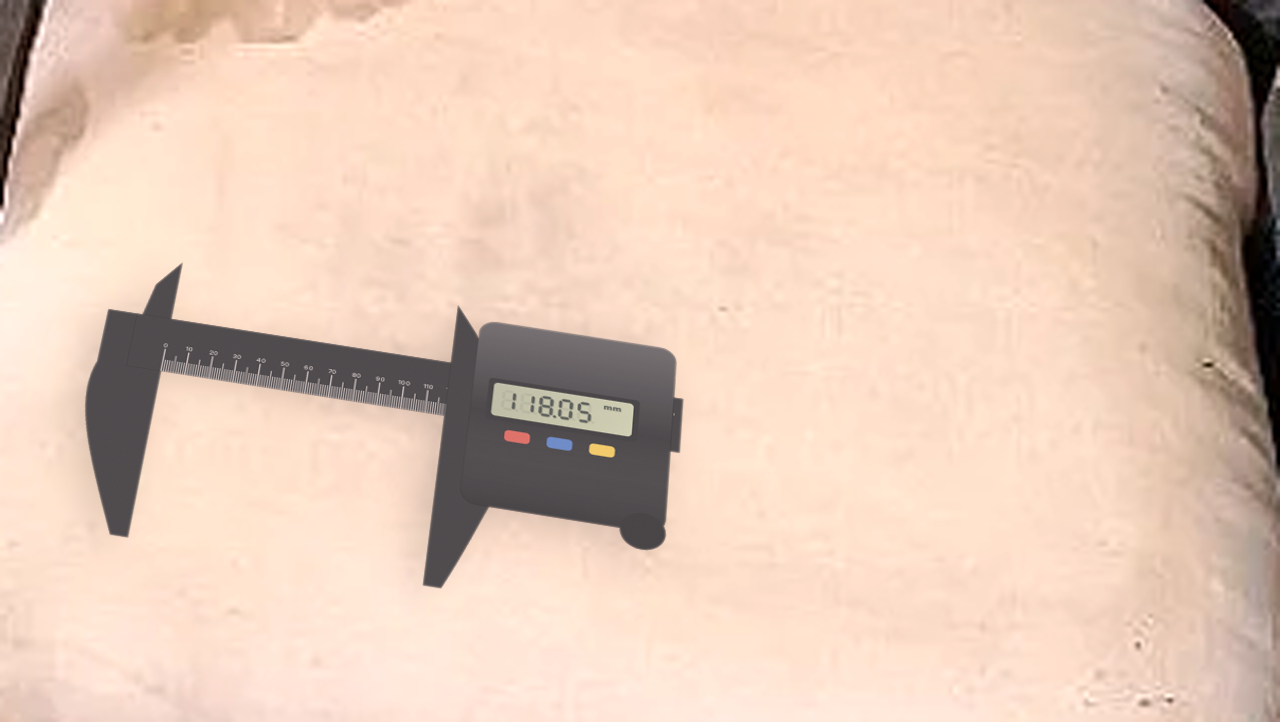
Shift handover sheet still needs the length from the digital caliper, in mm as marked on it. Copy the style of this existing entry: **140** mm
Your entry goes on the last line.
**118.05** mm
